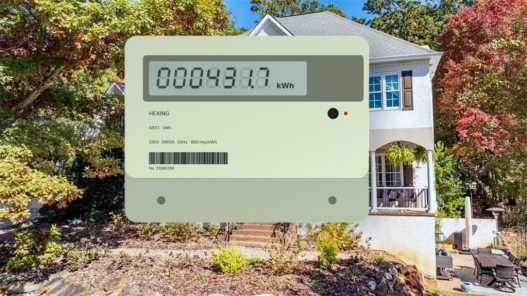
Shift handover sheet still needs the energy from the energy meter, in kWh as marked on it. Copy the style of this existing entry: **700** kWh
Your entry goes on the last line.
**431.7** kWh
